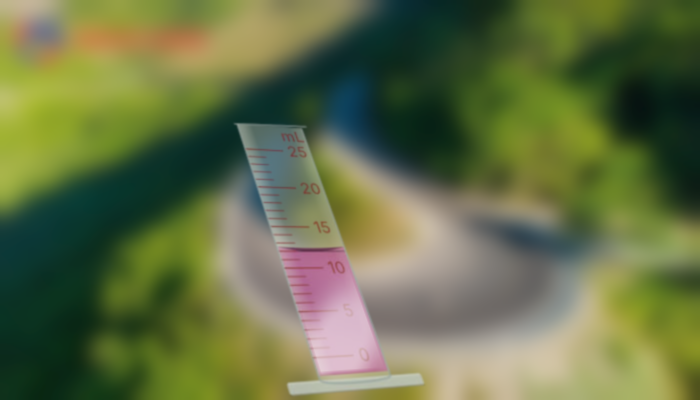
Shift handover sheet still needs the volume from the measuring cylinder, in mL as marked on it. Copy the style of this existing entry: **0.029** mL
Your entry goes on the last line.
**12** mL
